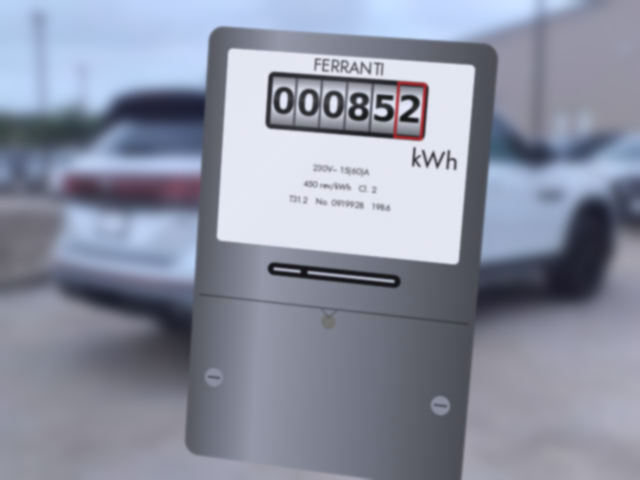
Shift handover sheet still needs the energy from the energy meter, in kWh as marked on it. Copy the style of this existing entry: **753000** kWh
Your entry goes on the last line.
**85.2** kWh
